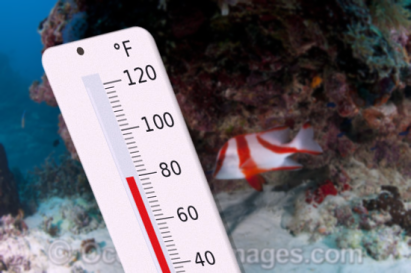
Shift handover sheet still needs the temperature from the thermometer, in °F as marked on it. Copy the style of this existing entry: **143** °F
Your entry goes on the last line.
**80** °F
